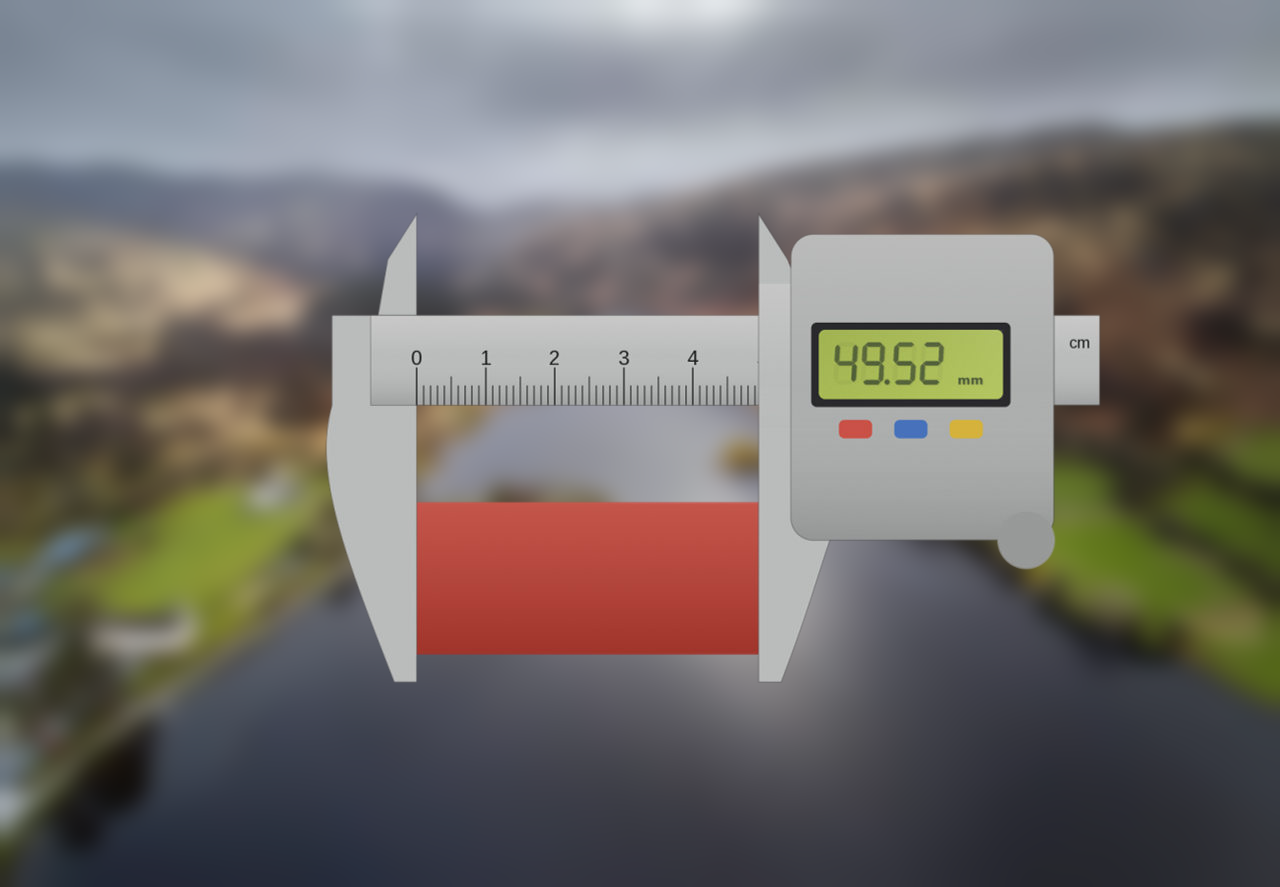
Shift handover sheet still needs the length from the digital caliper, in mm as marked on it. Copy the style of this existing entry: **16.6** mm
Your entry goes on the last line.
**49.52** mm
